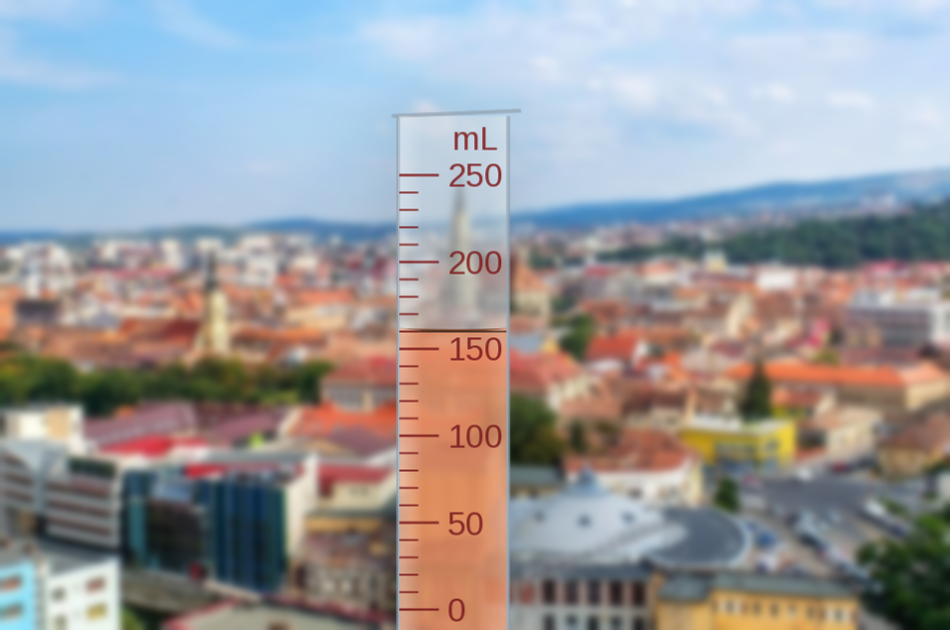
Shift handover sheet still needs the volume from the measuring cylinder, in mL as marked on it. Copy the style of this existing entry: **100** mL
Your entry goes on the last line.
**160** mL
